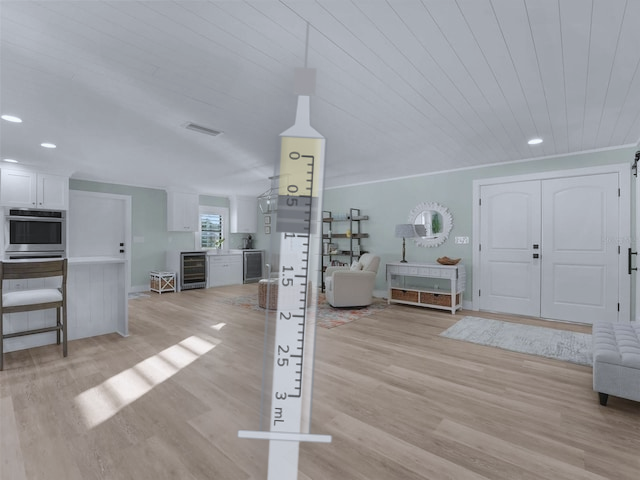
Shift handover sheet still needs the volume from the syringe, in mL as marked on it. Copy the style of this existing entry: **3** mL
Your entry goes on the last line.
**0.5** mL
